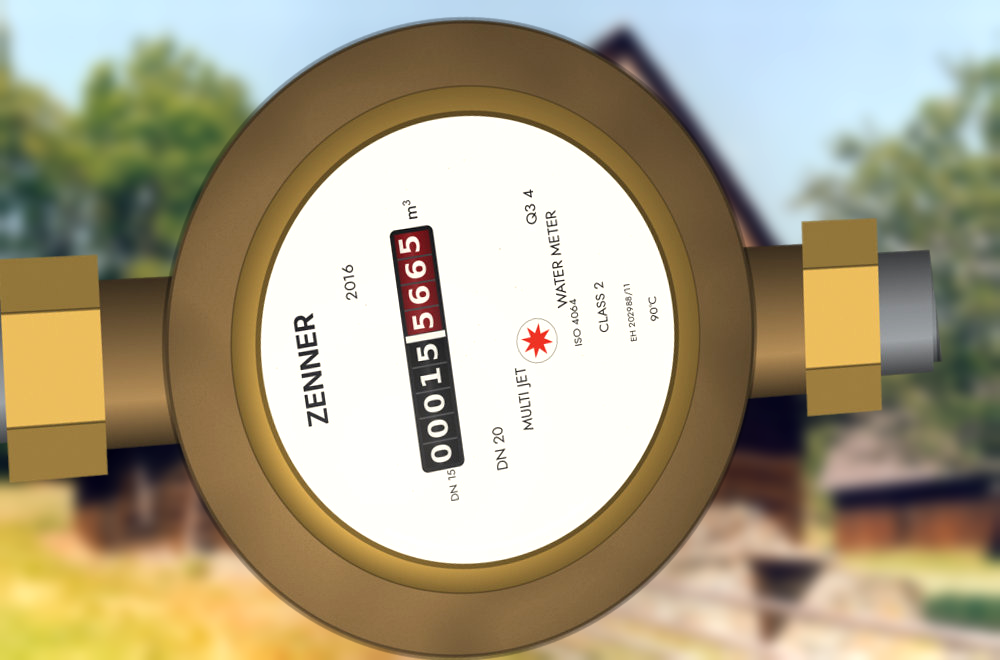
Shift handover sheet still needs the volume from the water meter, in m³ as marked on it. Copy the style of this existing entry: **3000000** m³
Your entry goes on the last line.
**15.5665** m³
